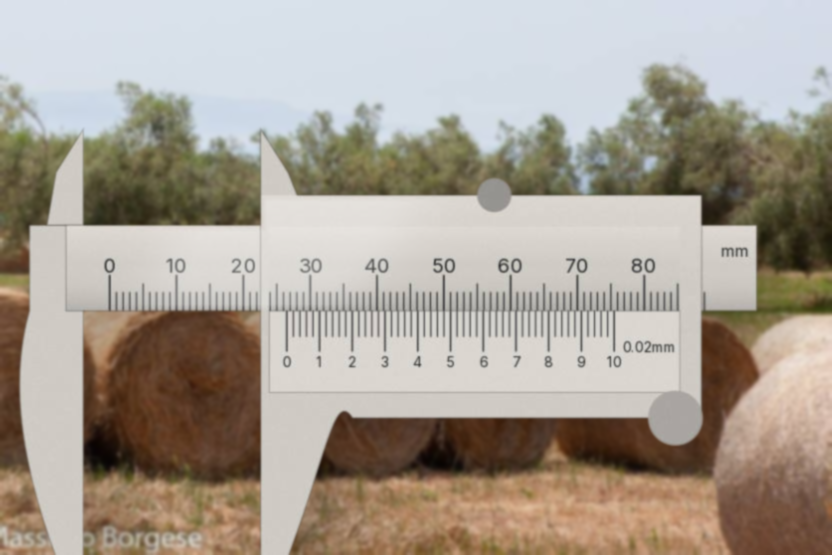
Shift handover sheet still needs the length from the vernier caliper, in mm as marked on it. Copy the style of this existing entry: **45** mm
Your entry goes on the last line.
**26.5** mm
